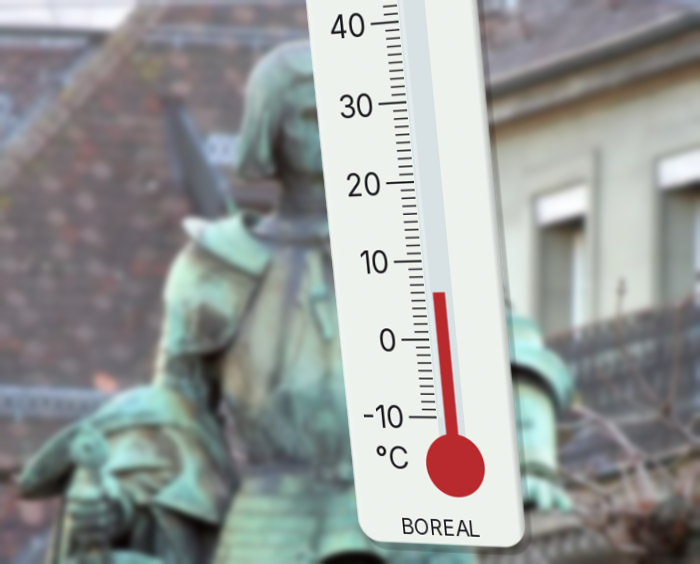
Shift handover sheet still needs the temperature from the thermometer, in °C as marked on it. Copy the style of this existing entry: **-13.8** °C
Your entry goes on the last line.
**6** °C
